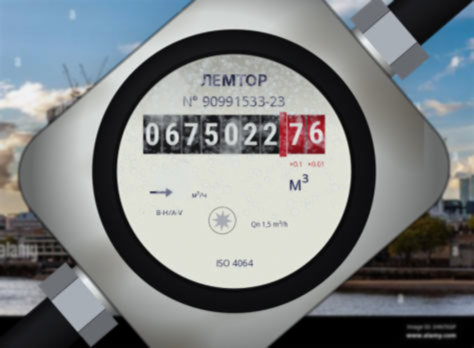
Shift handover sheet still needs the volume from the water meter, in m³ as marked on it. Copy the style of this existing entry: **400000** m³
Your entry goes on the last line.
**675022.76** m³
